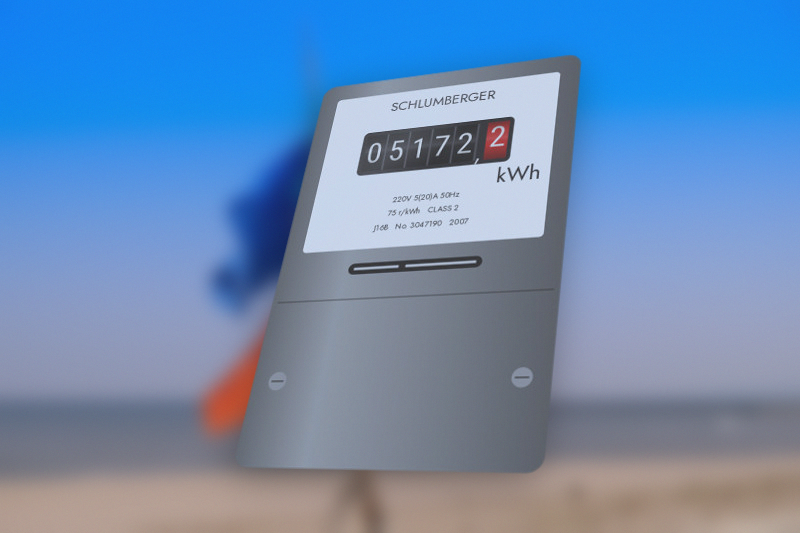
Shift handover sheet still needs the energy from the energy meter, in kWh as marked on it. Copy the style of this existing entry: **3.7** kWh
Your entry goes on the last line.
**5172.2** kWh
